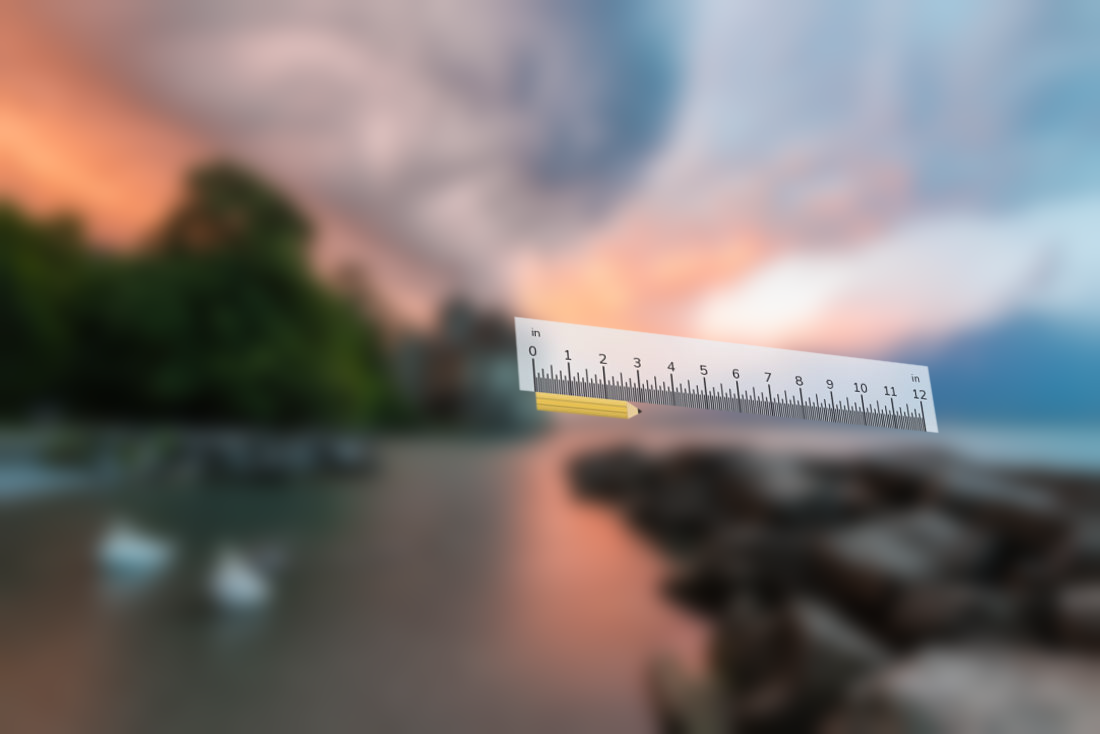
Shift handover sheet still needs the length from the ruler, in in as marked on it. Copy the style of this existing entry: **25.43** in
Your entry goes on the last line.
**3** in
